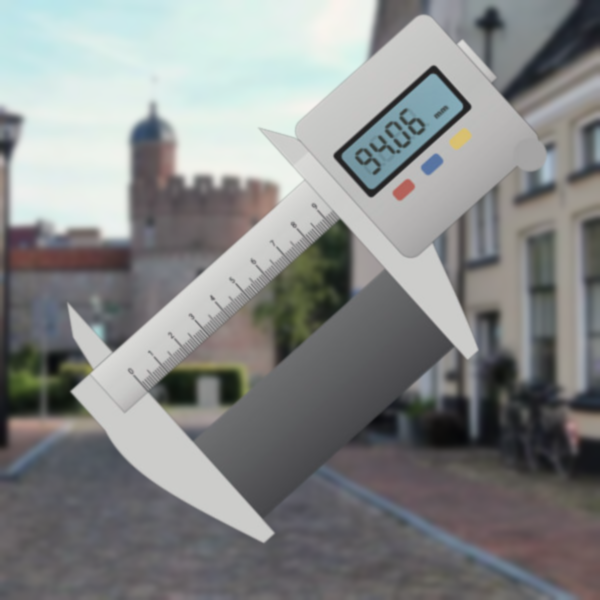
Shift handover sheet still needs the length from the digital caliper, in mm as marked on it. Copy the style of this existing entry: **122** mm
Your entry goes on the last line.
**94.06** mm
